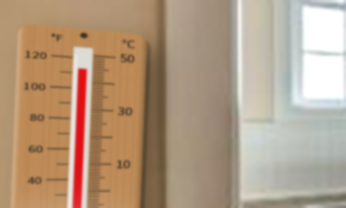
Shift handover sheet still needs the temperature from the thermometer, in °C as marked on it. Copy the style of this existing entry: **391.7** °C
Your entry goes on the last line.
**45** °C
